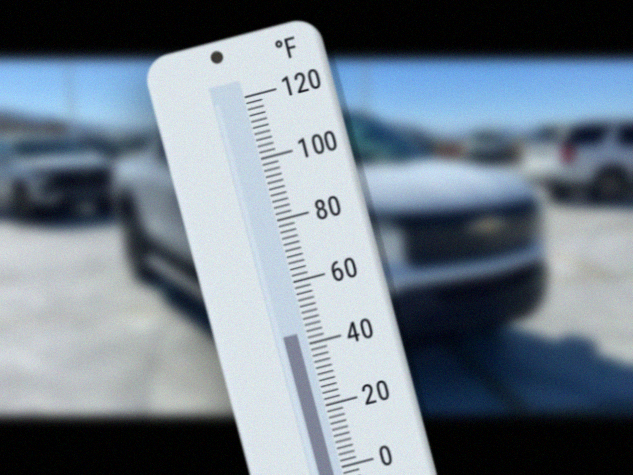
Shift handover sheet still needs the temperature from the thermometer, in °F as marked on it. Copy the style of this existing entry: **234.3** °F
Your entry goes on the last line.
**44** °F
